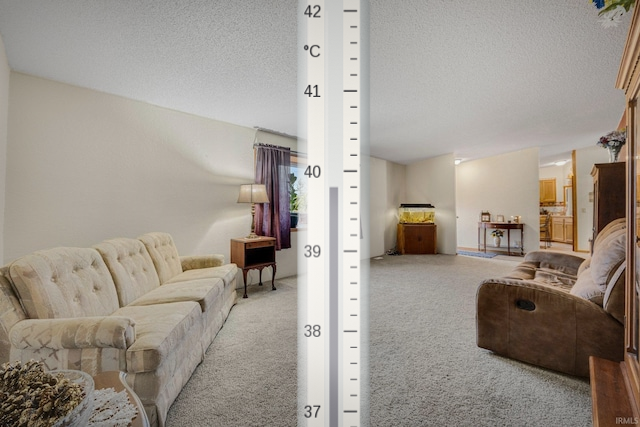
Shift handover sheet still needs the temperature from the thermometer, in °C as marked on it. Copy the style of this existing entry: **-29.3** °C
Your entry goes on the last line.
**39.8** °C
